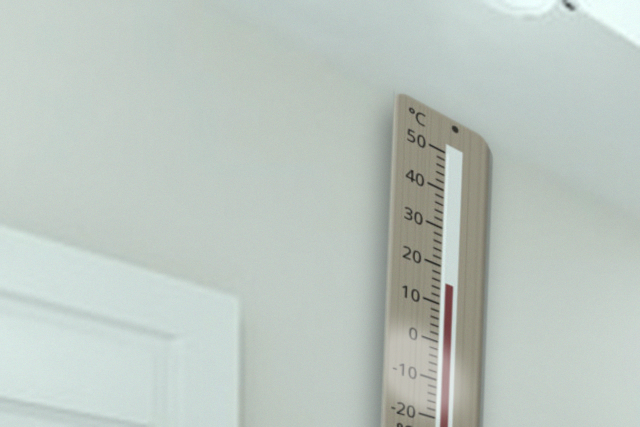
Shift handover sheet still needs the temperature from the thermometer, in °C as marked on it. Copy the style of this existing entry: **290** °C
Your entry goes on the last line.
**16** °C
